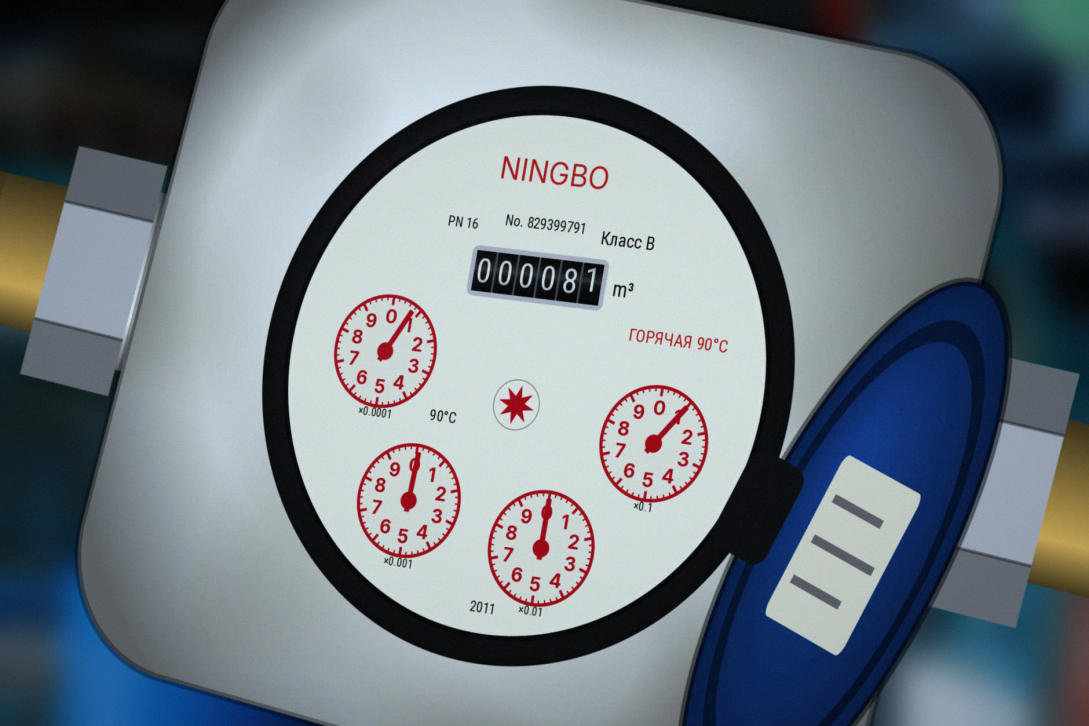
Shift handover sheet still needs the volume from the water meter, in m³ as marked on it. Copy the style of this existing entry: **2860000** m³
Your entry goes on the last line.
**81.1000** m³
